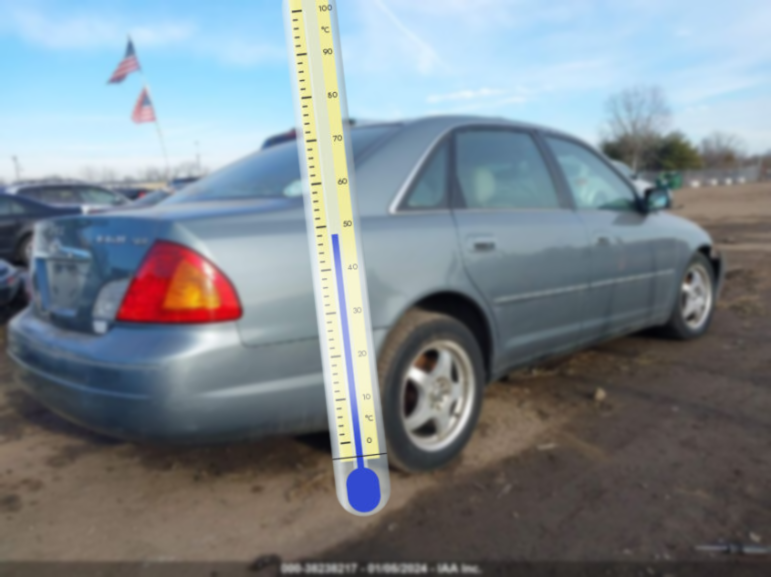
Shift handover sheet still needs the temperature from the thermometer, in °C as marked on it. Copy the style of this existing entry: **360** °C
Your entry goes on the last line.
**48** °C
